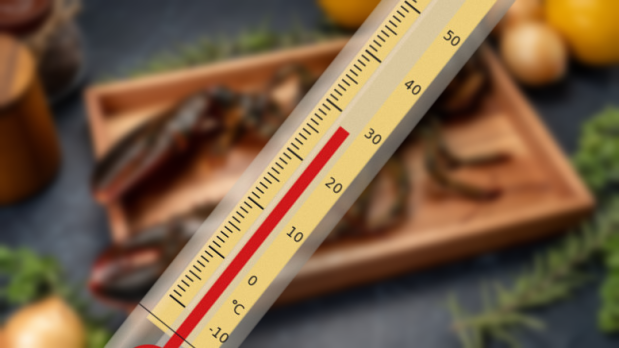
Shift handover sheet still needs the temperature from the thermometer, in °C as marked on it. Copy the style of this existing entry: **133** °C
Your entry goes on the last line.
**28** °C
